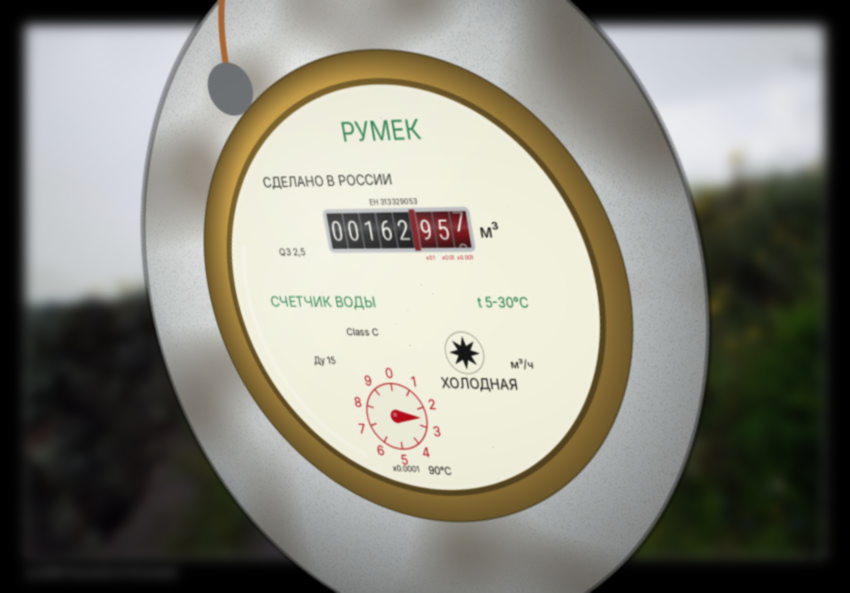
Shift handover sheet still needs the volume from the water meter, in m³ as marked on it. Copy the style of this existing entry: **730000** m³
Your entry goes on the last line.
**162.9572** m³
